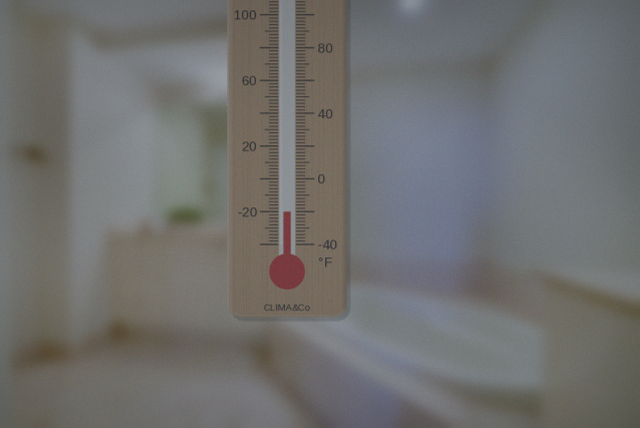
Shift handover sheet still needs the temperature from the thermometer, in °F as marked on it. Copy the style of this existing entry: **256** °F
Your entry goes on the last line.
**-20** °F
